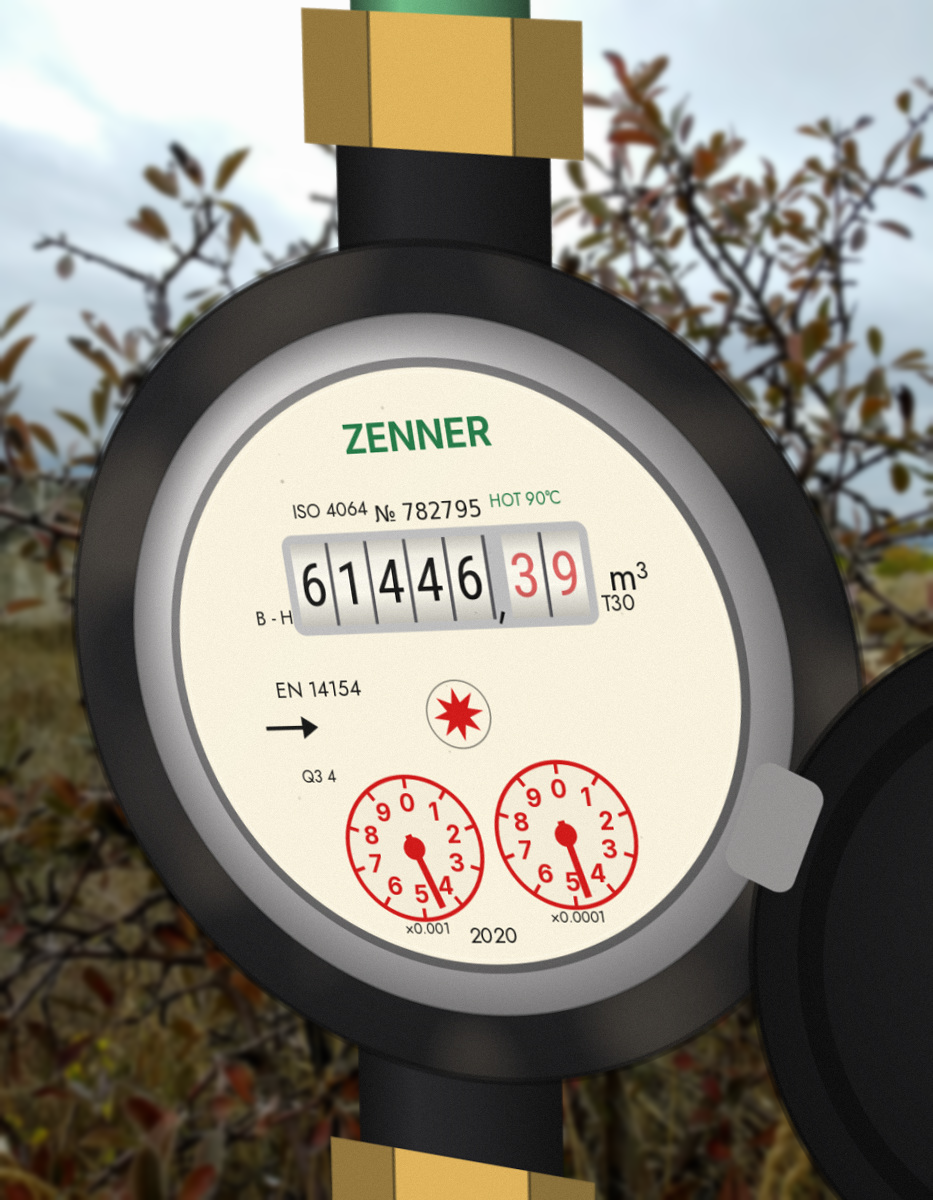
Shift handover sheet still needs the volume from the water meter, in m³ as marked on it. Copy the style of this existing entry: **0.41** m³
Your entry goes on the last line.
**61446.3944** m³
